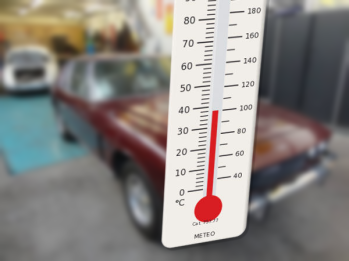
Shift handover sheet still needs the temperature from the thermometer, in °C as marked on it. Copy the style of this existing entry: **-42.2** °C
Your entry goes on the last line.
**38** °C
